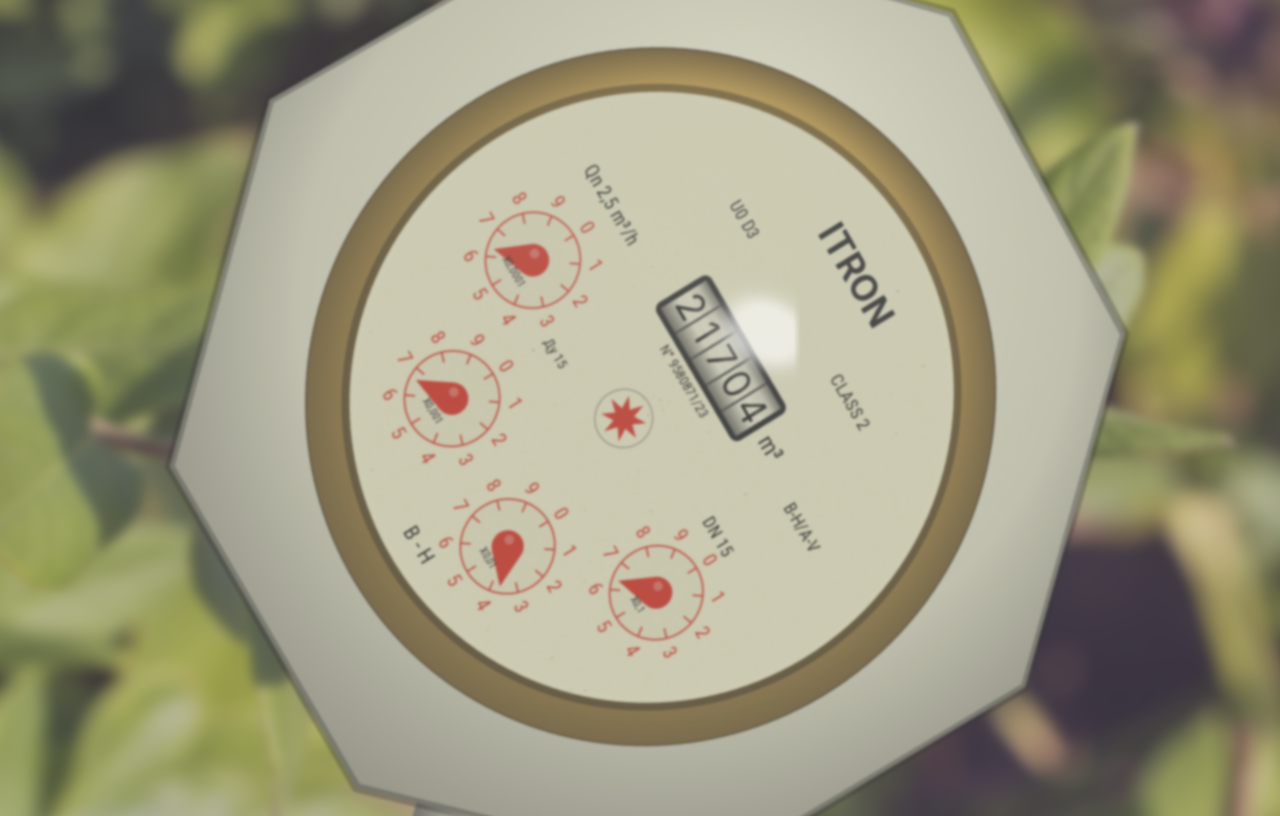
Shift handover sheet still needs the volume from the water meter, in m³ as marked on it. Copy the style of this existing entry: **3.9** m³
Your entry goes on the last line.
**21704.6366** m³
